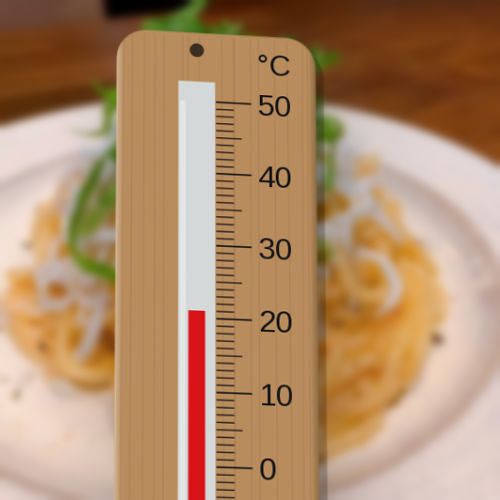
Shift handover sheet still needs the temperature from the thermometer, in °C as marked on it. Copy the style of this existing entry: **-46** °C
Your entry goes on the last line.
**21** °C
